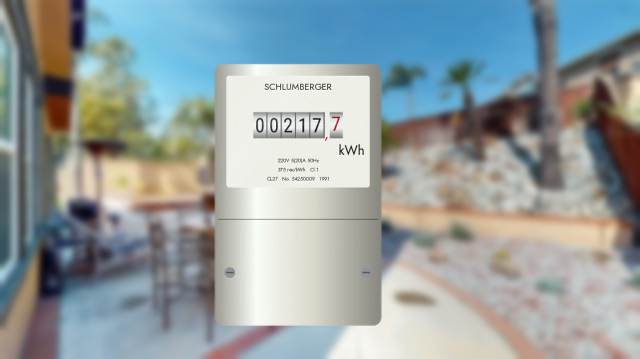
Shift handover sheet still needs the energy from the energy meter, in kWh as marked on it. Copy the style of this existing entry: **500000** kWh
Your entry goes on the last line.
**217.7** kWh
